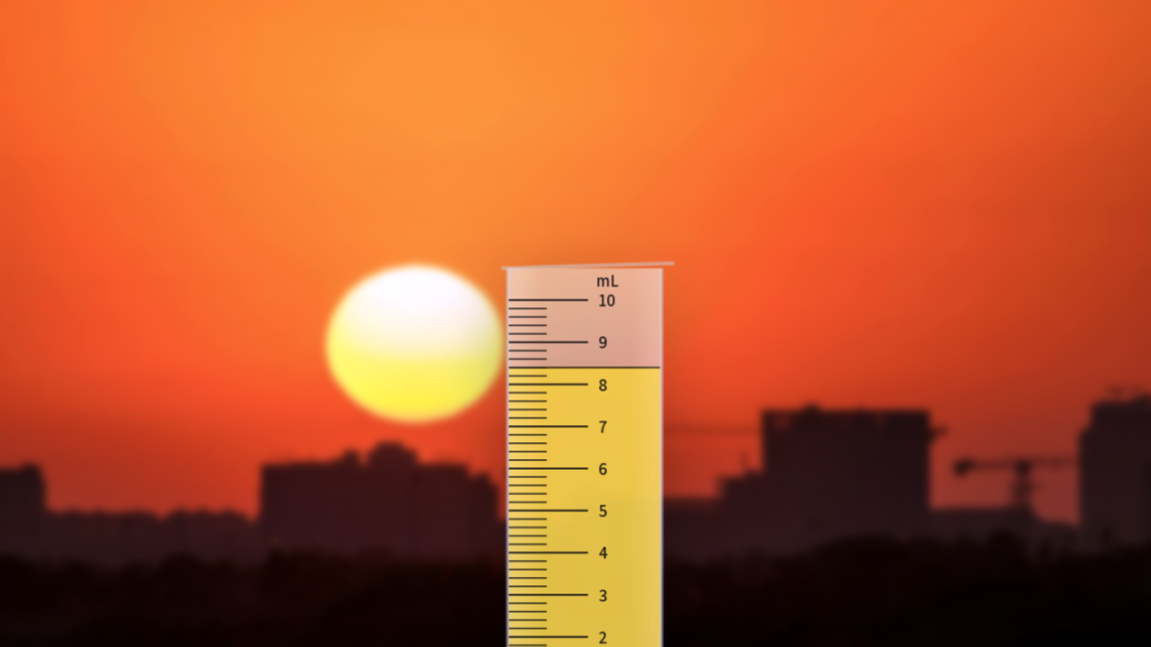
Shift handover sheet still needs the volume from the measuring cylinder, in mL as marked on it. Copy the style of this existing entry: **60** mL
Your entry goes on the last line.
**8.4** mL
